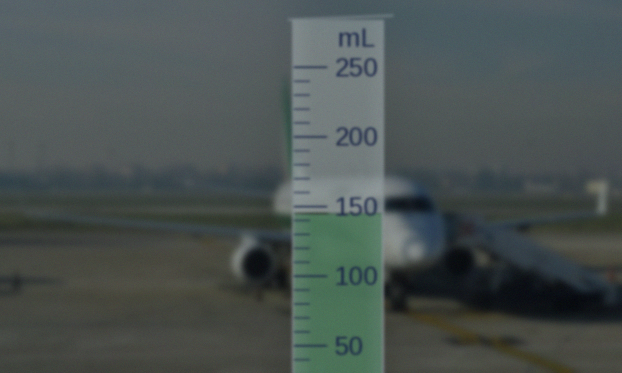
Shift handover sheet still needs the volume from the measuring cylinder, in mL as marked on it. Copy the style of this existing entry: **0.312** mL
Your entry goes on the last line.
**145** mL
